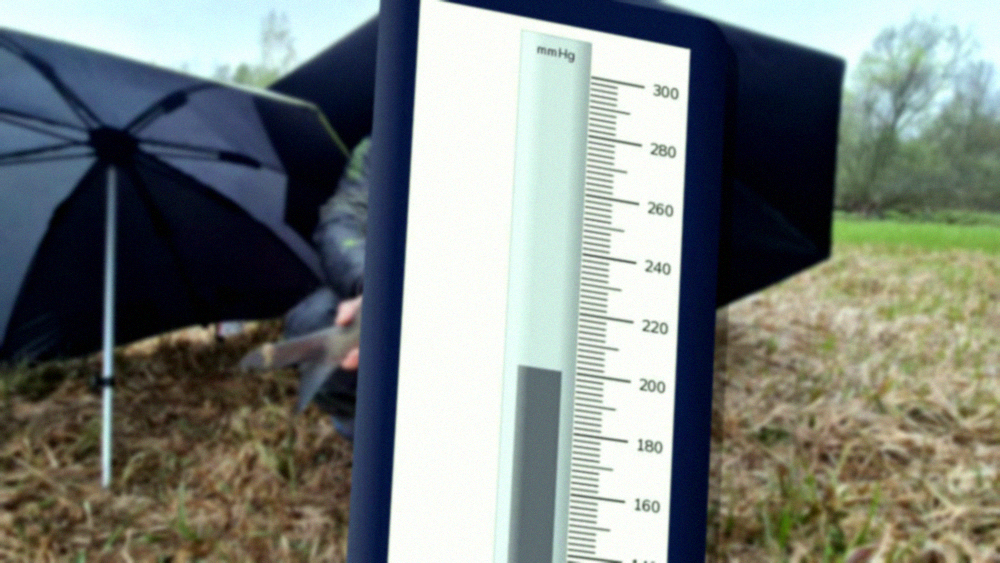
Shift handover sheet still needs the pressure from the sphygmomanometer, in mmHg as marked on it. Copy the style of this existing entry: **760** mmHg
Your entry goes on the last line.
**200** mmHg
